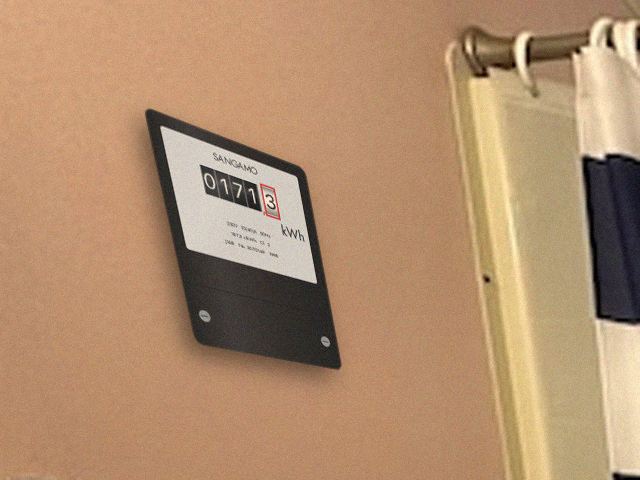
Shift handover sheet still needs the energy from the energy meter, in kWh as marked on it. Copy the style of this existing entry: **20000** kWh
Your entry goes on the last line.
**171.3** kWh
